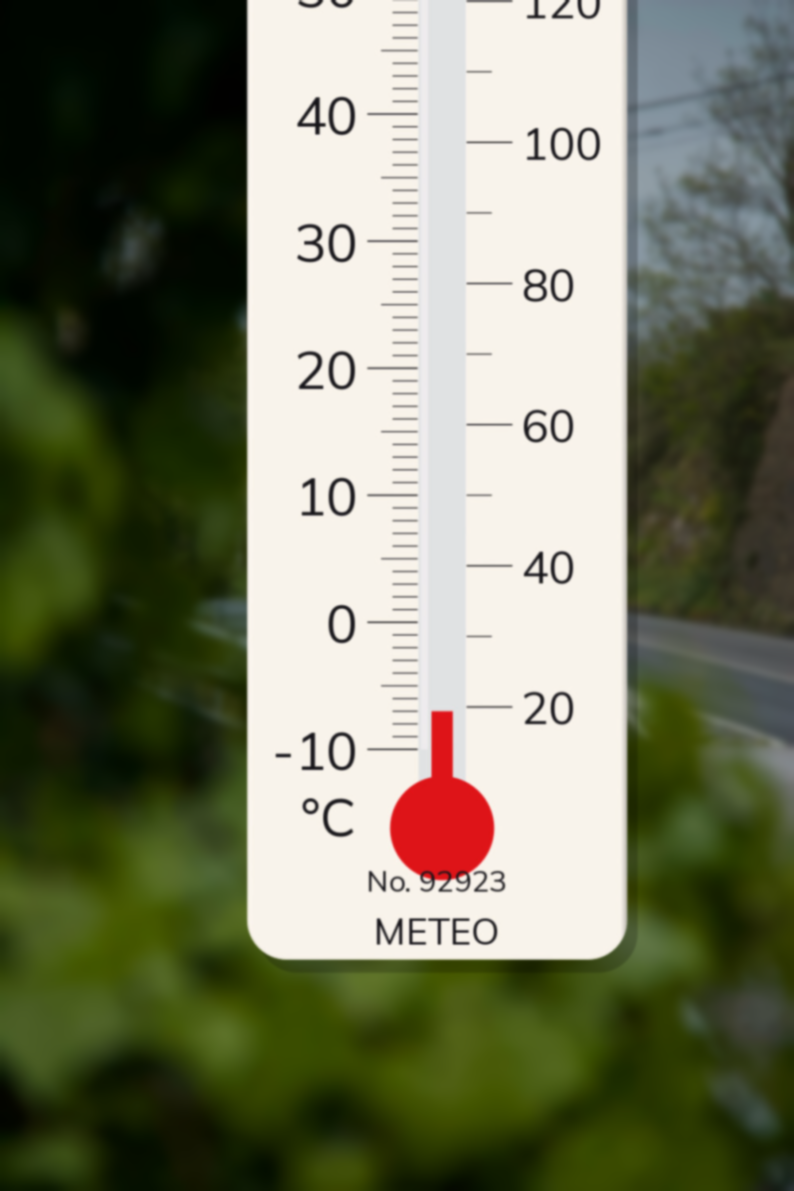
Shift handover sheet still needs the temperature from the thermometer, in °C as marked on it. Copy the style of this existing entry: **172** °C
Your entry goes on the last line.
**-7** °C
